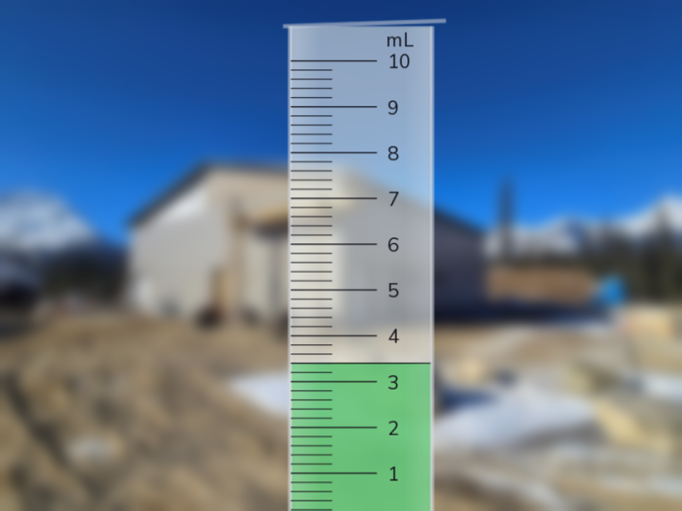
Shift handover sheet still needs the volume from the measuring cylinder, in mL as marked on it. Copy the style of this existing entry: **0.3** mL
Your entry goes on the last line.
**3.4** mL
